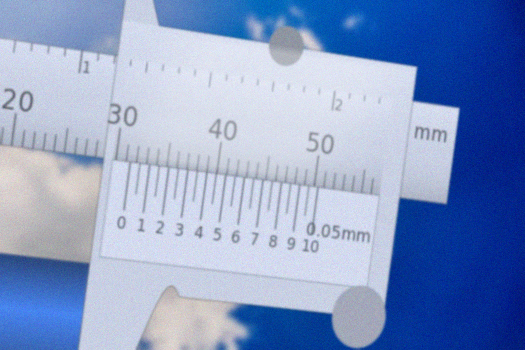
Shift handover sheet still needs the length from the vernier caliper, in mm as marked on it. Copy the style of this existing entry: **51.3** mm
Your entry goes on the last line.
**31.4** mm
